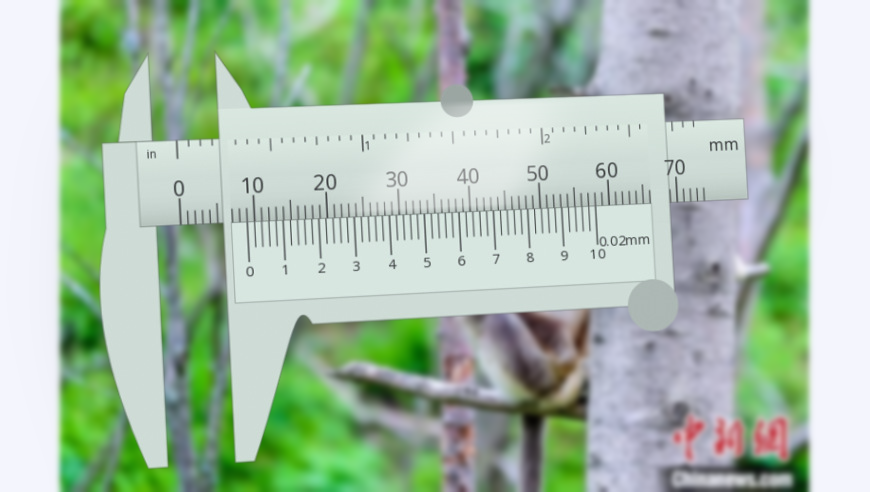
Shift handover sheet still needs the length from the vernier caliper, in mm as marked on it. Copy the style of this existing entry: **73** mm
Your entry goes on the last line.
**9.0** mm
